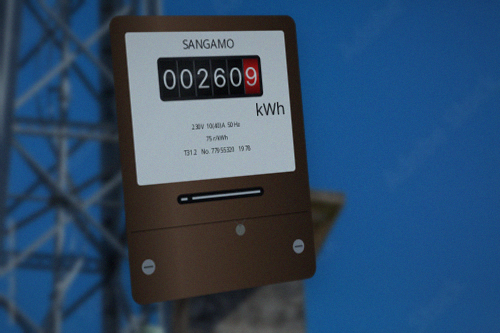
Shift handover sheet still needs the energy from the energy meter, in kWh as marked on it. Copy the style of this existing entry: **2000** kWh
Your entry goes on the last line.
**260.9** kWh
